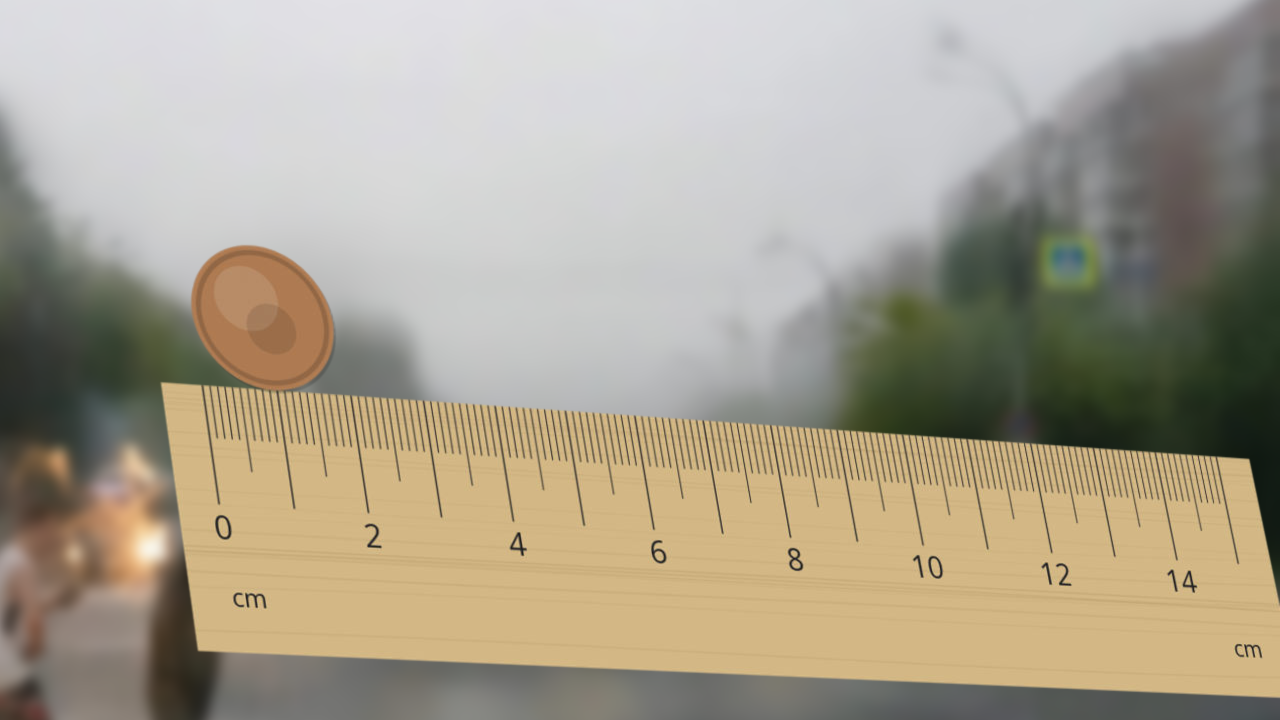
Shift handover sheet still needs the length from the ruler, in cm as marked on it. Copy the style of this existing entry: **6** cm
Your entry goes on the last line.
**1.9** cm
